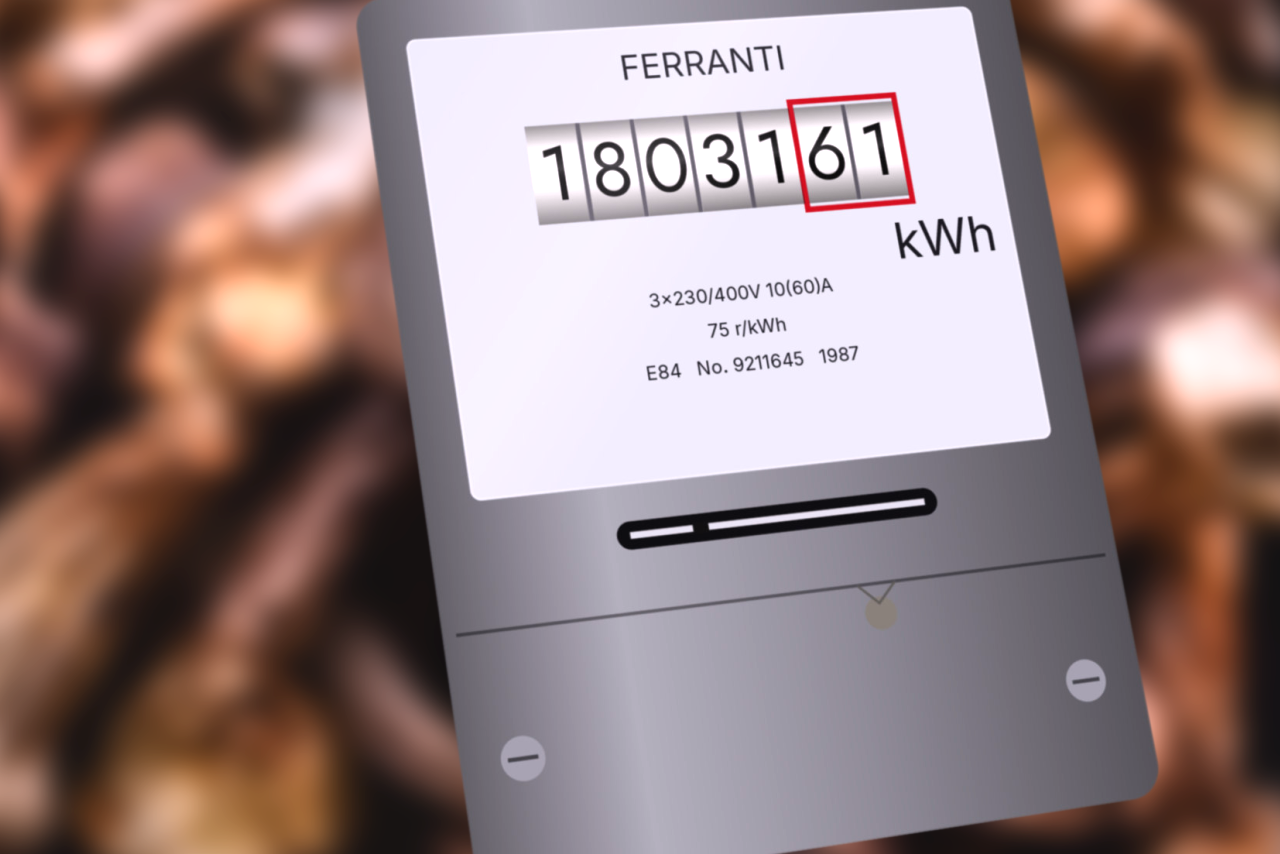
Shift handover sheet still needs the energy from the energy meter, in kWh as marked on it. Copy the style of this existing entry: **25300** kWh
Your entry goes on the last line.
**18031.61** kWh
